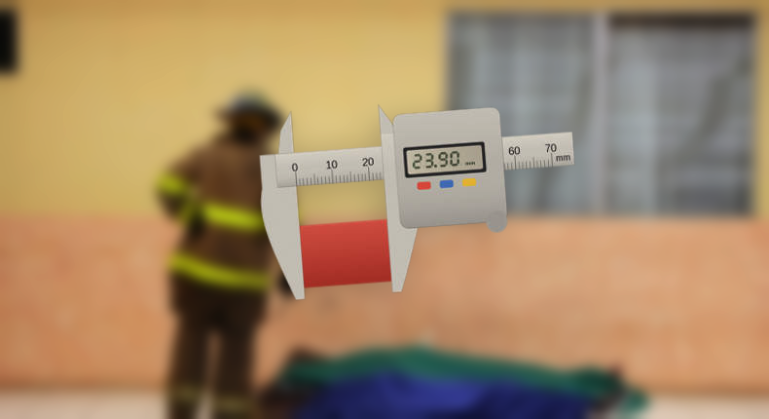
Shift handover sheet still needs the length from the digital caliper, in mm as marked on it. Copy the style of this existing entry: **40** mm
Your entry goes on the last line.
**23.90** mm
